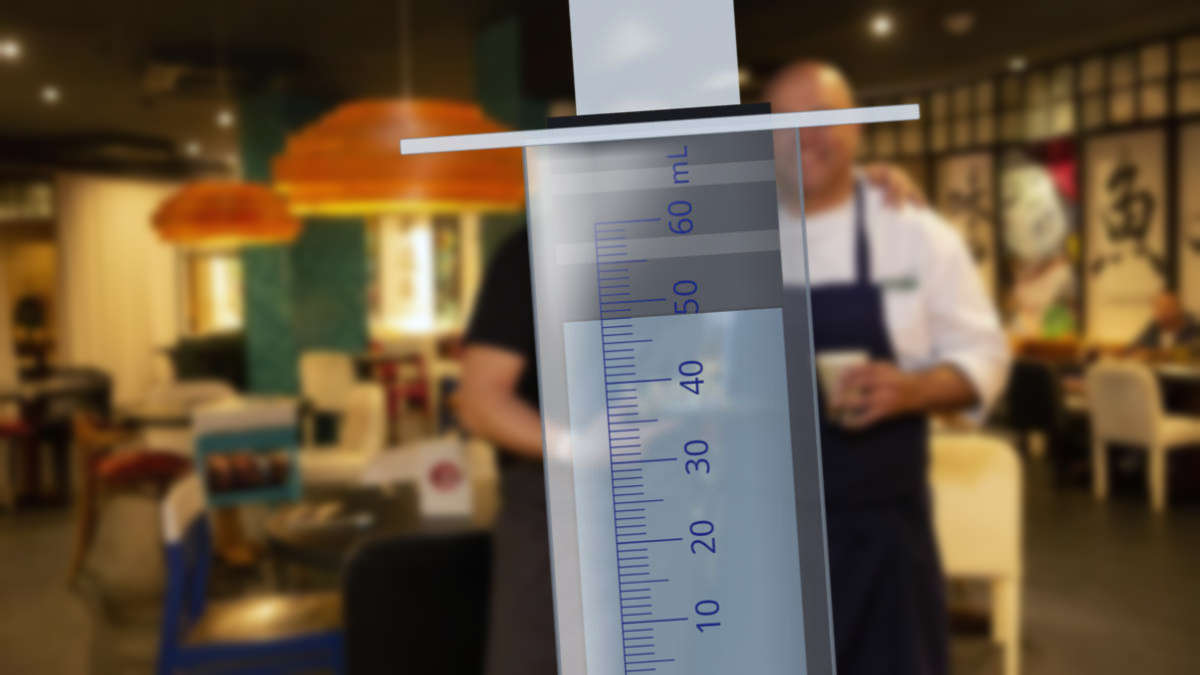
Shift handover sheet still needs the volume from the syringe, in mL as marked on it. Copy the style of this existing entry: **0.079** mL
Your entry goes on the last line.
**48** mL
